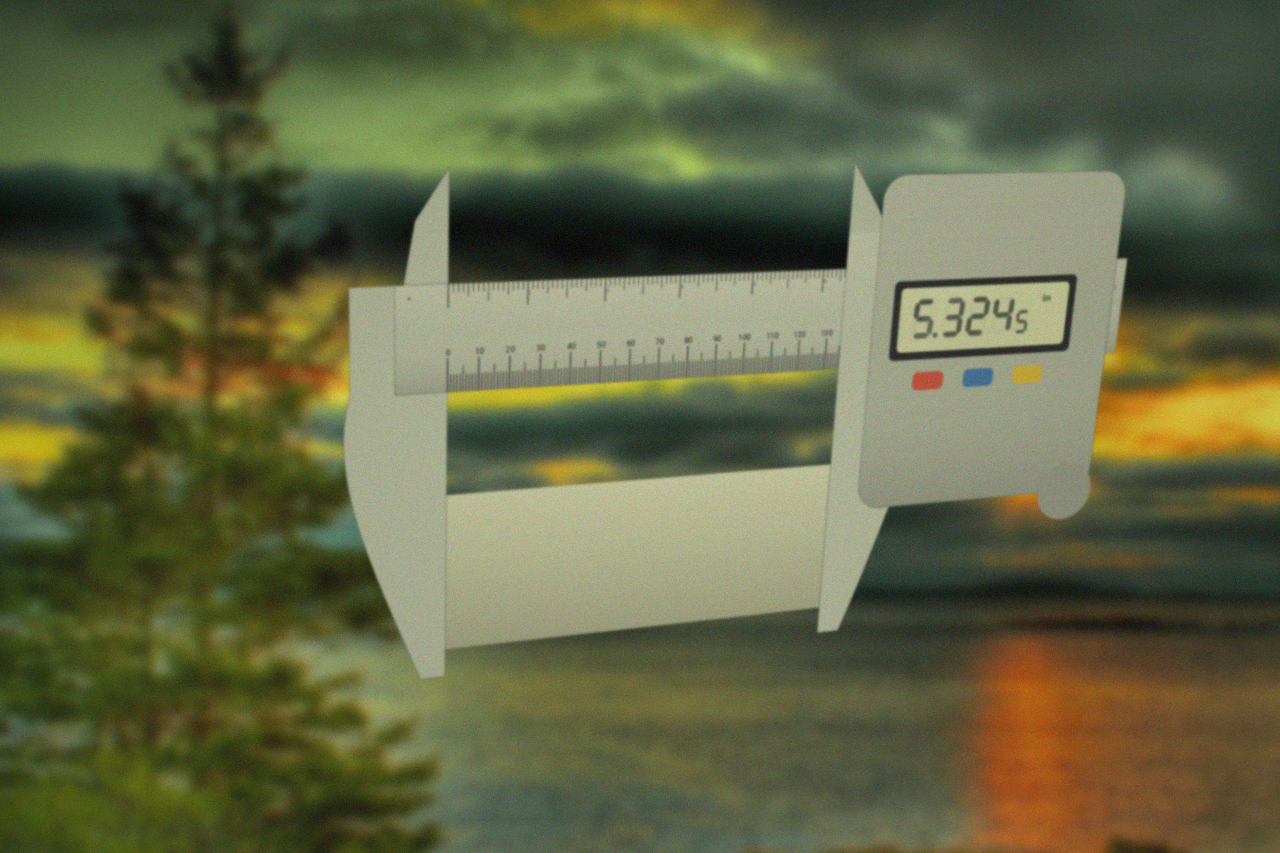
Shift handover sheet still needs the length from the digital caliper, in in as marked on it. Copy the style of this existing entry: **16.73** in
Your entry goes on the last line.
**5.3245** in
